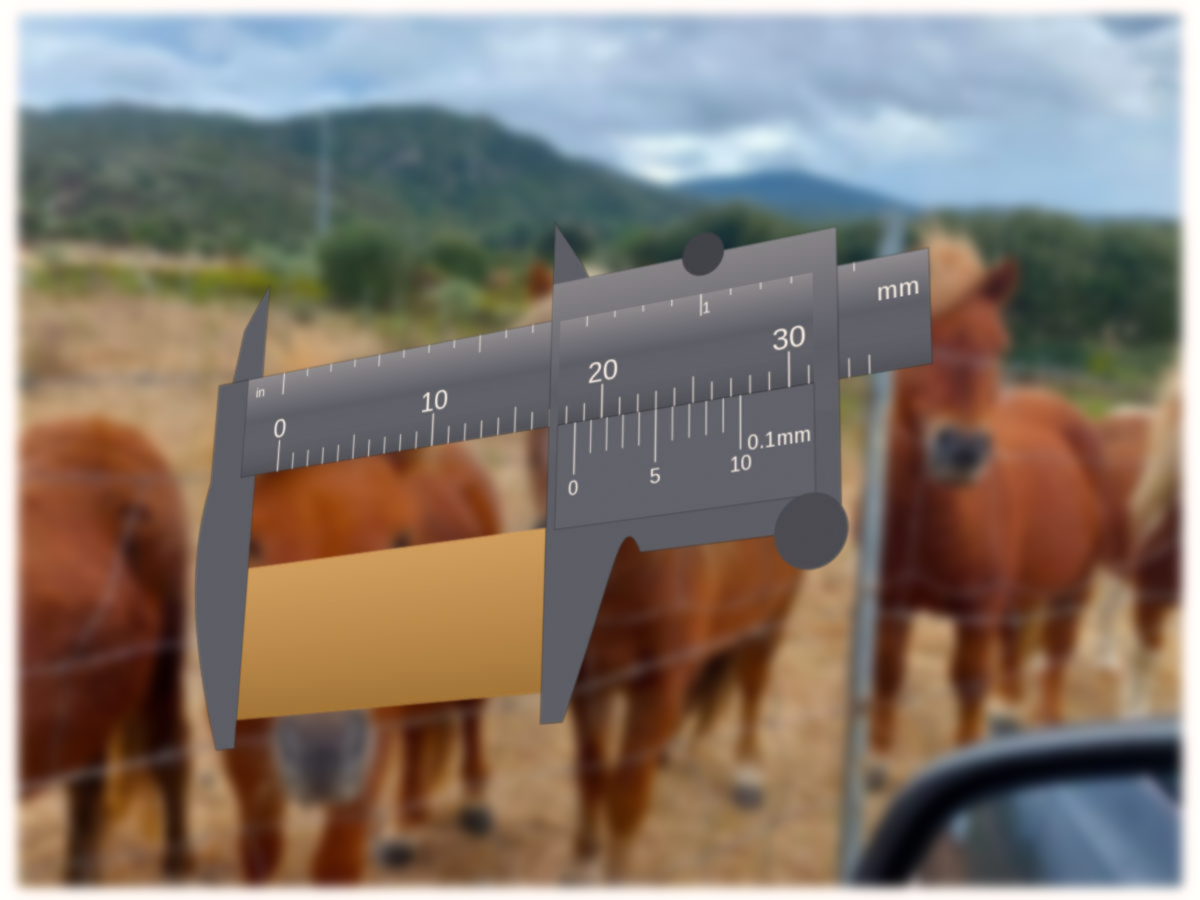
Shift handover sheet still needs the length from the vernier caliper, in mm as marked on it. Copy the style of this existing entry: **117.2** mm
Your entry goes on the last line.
**18.5** mm
